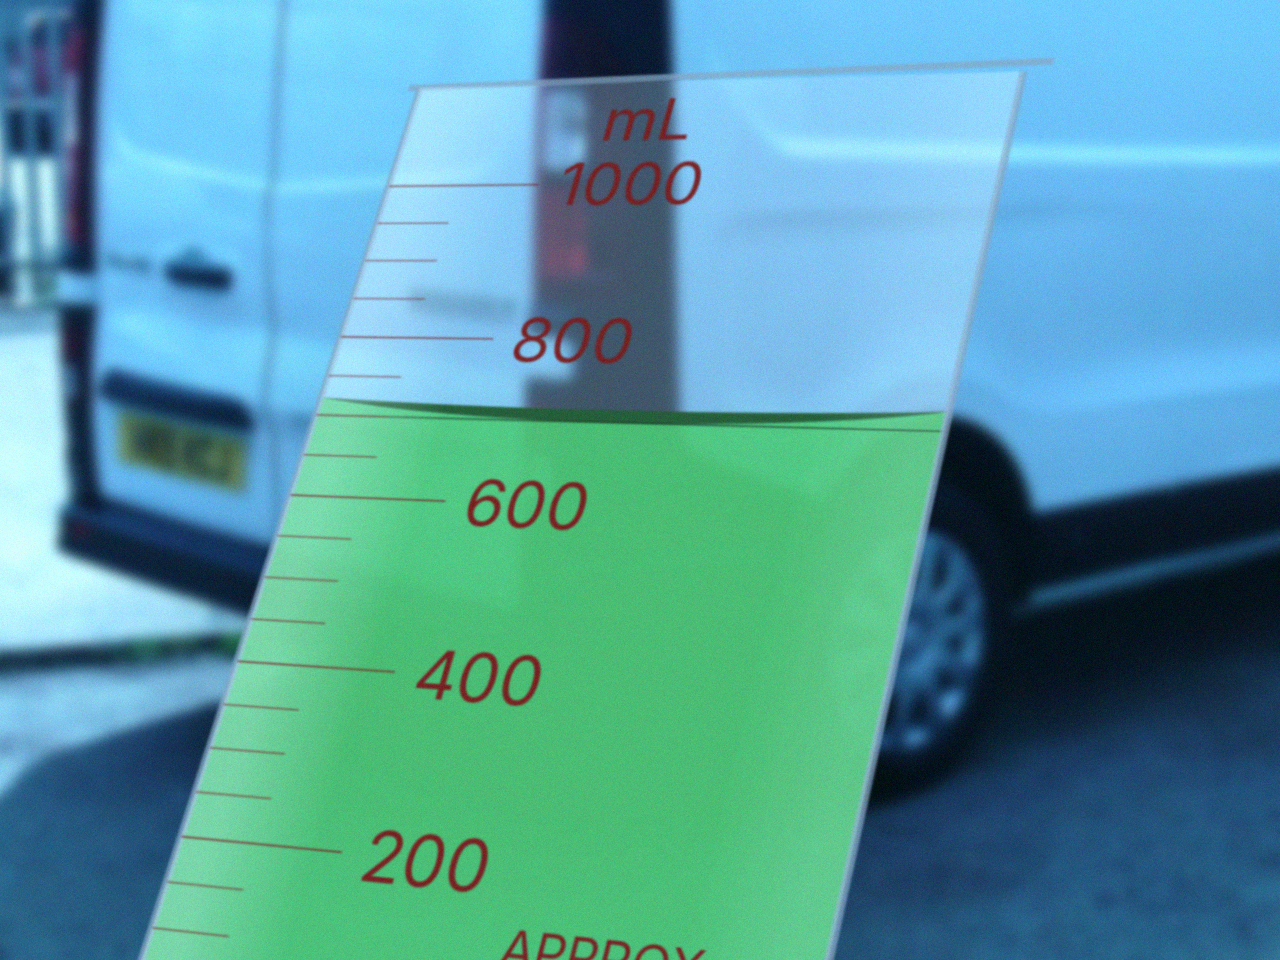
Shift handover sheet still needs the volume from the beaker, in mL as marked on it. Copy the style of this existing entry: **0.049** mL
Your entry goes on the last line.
**700** mL
